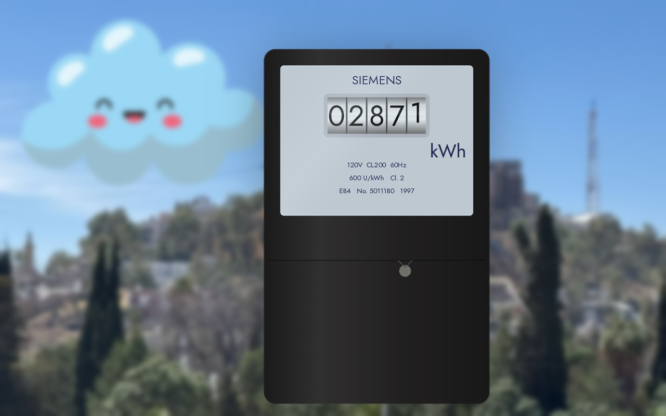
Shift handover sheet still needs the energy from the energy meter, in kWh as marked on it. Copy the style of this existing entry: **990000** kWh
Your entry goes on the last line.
**2871** kWh
